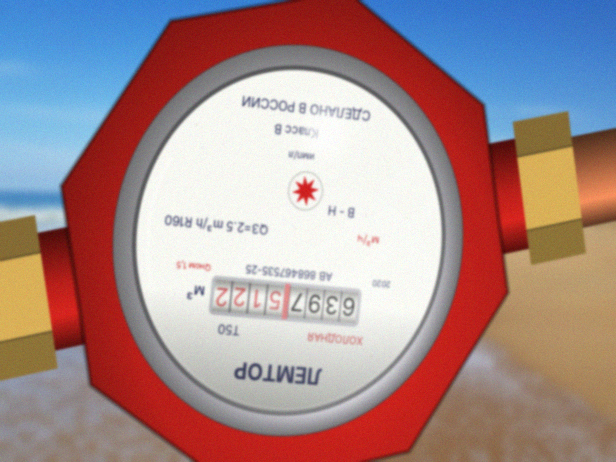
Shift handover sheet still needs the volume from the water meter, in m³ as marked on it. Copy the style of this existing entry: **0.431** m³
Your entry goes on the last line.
**6397.5122** m³
